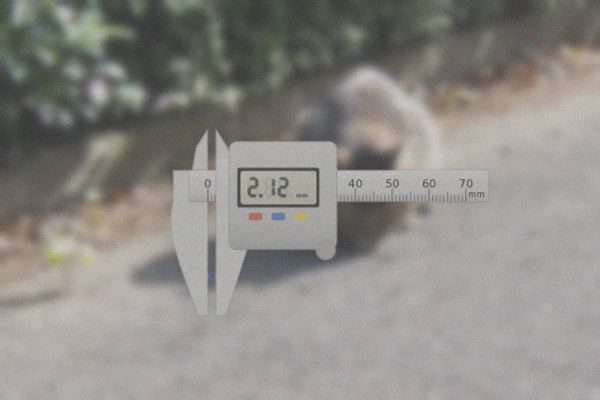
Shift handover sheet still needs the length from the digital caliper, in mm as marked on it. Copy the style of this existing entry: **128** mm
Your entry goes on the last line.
**2.12** mm
